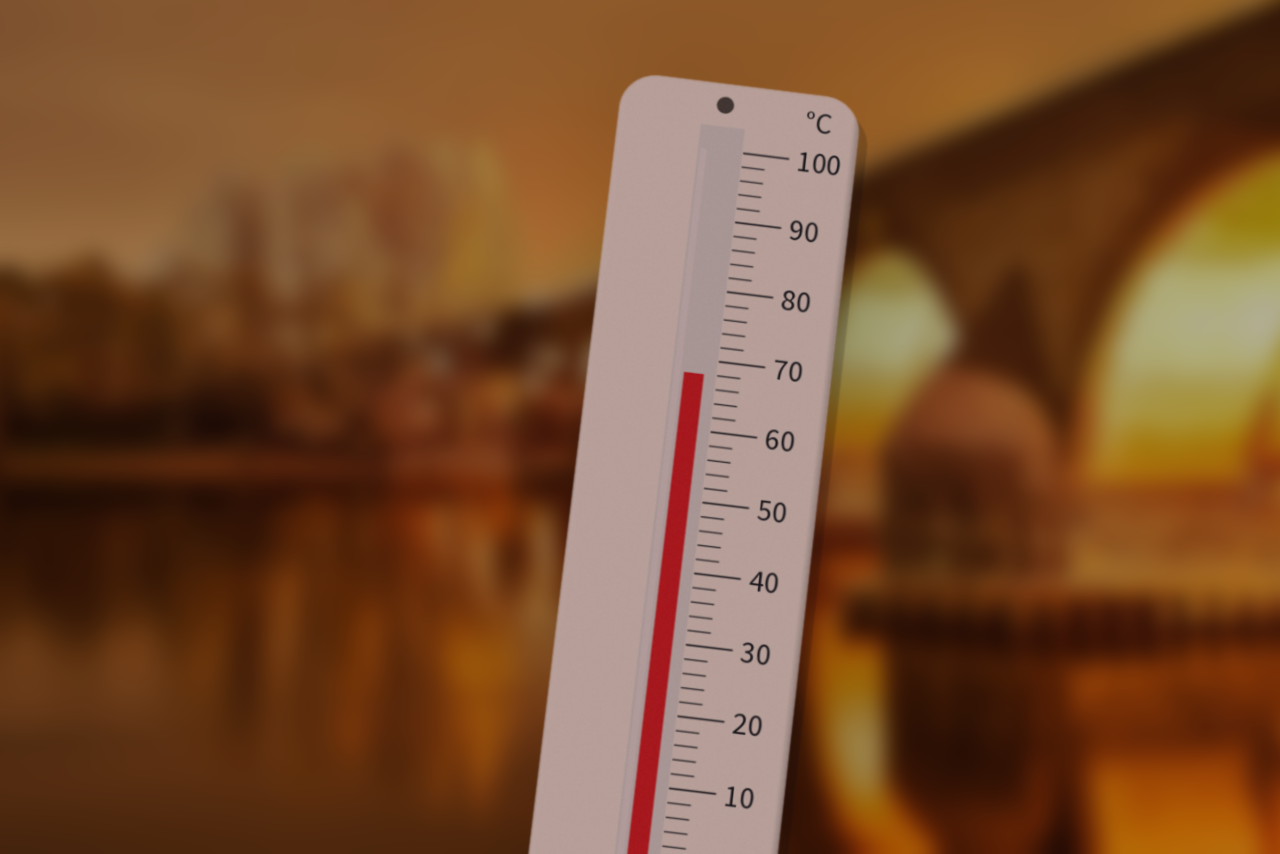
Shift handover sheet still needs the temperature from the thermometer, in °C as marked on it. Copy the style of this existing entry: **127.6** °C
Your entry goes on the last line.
**68** °C
